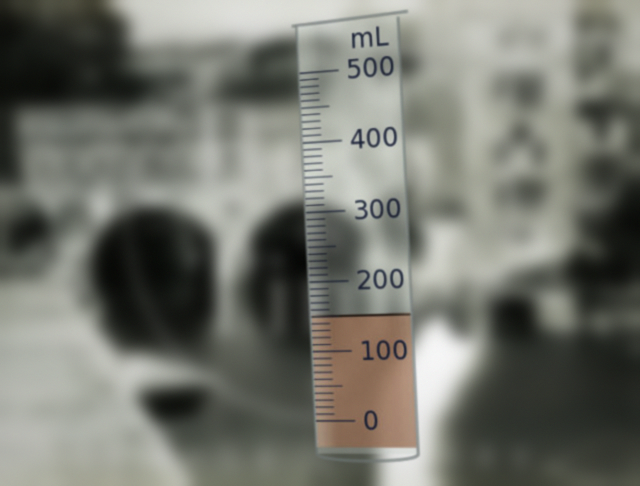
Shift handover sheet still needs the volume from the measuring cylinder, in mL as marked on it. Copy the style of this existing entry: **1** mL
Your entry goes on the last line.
**150** mL
